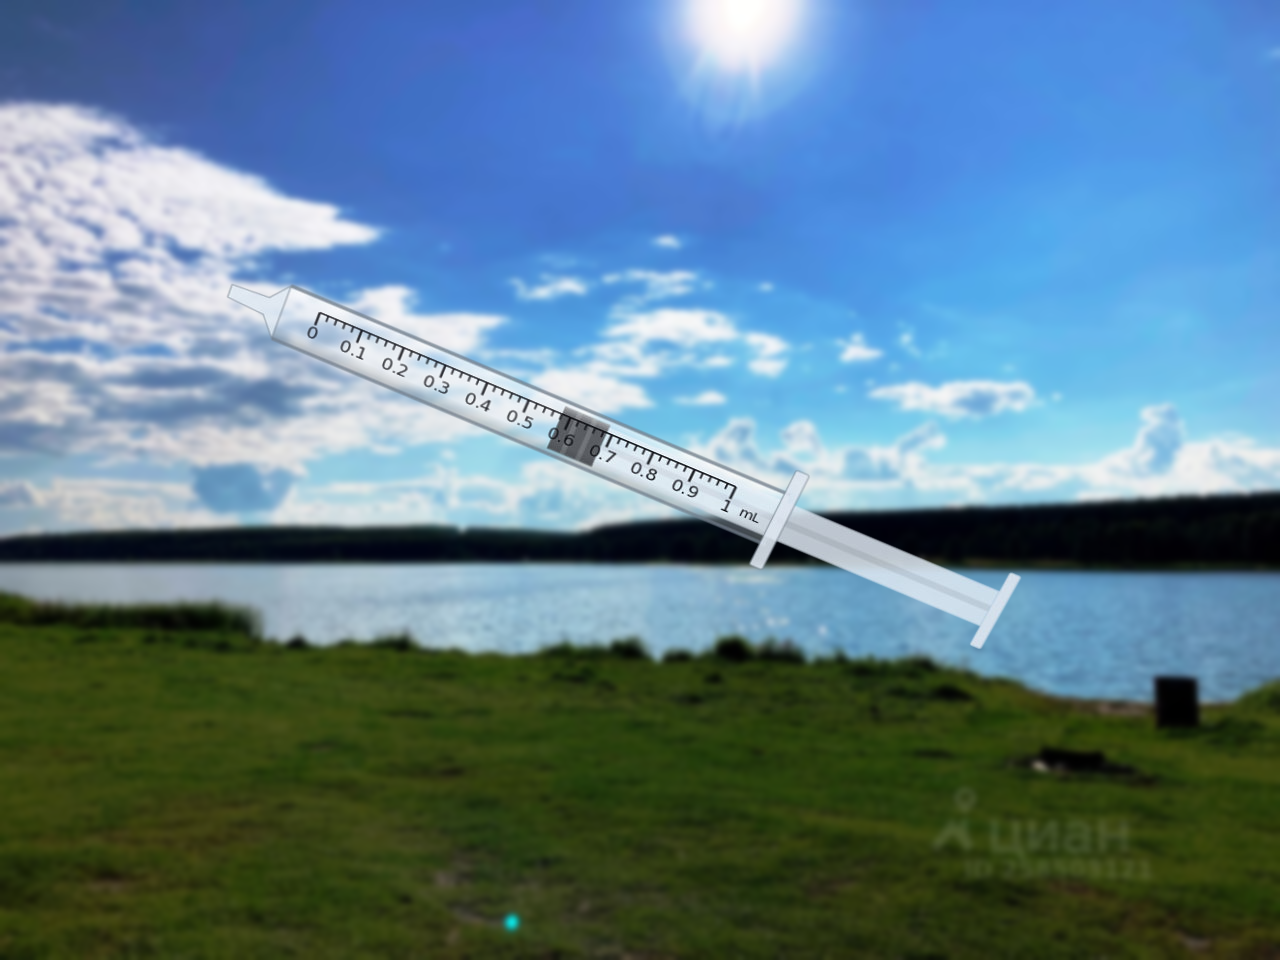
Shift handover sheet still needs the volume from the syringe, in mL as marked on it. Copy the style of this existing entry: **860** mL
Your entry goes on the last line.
**0.58** mL
